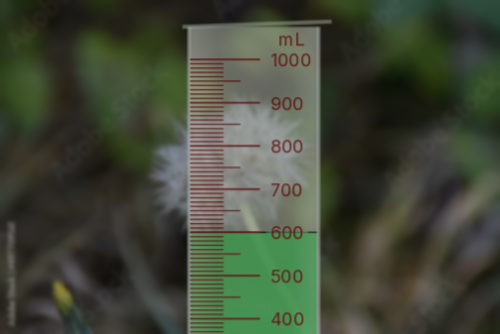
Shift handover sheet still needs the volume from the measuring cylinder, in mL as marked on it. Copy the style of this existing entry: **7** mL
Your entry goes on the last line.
**600** mL
